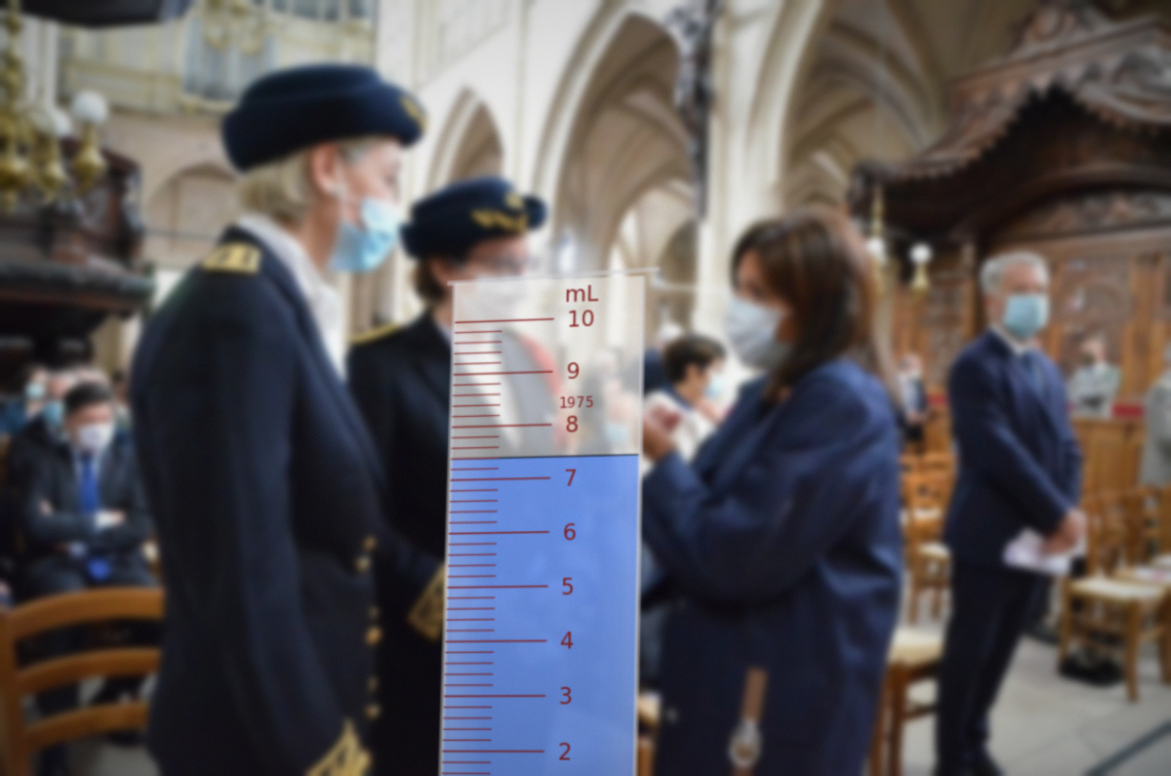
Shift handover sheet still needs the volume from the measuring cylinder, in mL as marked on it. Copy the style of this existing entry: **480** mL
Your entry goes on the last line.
**7.4** mL
